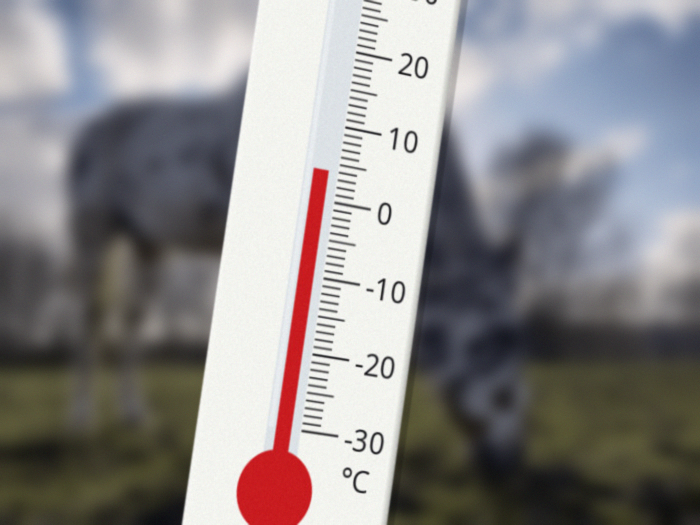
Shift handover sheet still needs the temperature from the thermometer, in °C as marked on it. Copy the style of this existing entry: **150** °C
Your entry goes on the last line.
**4** °C
